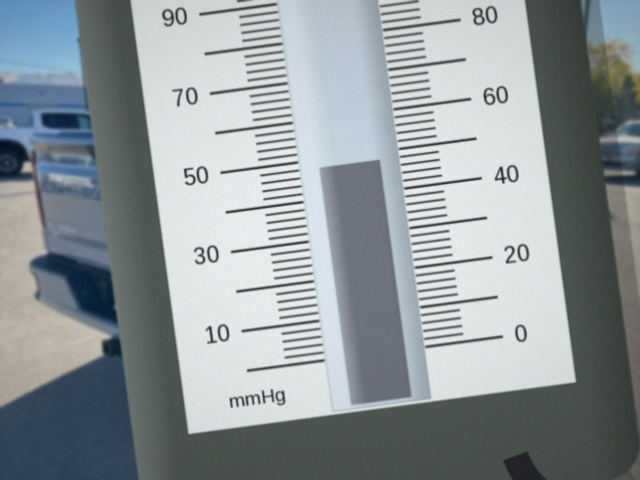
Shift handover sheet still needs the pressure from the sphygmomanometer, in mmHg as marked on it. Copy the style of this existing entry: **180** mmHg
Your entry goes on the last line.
**48** mmHg
